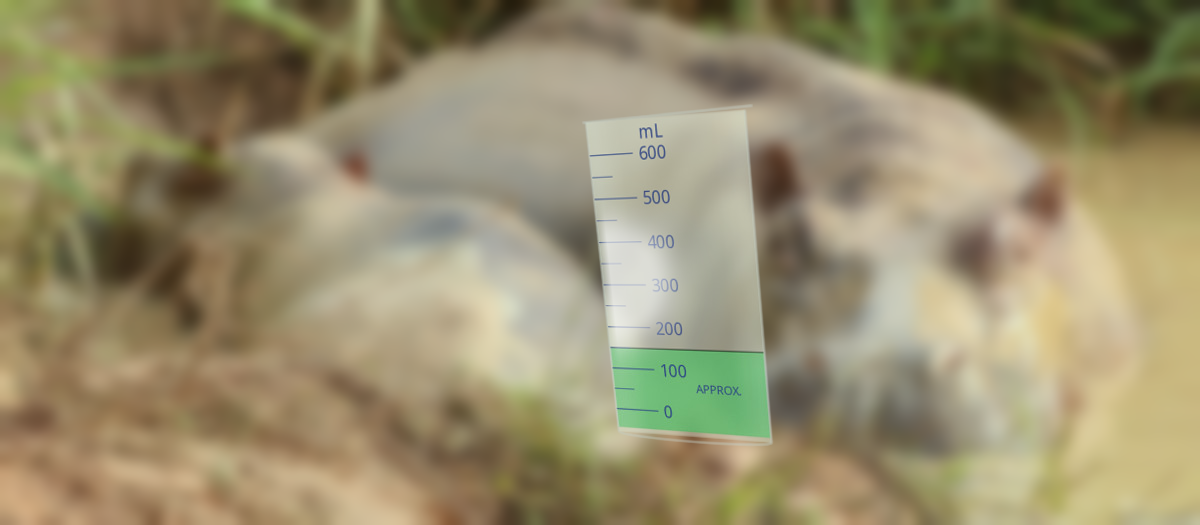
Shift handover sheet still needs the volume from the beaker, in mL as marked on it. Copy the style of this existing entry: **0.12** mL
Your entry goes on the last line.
**150** mL
